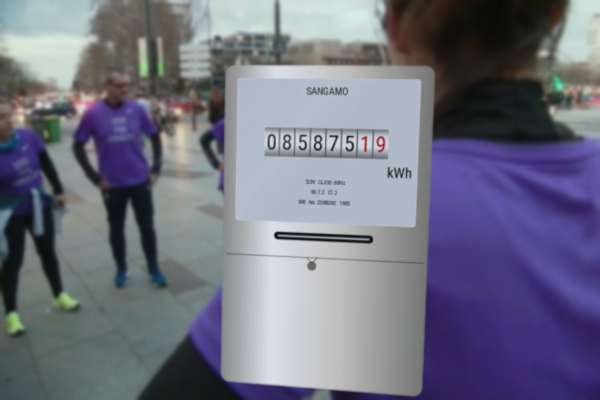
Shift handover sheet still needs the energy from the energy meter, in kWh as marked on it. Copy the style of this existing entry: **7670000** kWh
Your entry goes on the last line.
**85875.19** kWh
